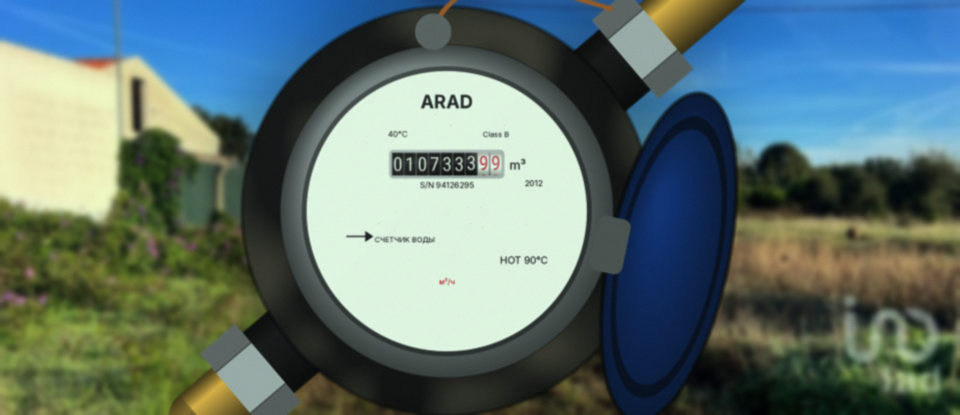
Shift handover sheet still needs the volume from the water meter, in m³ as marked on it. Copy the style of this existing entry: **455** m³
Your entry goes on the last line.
**107333.99** m³
